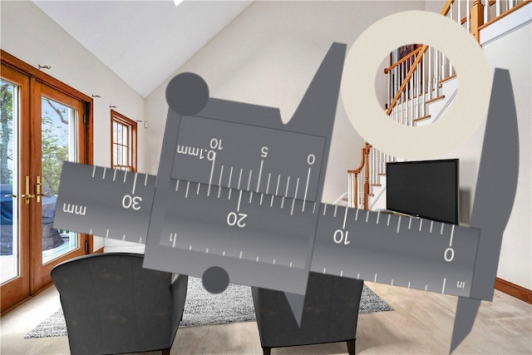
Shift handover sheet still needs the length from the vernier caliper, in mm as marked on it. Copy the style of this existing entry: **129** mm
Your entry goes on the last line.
**14.0** mm
